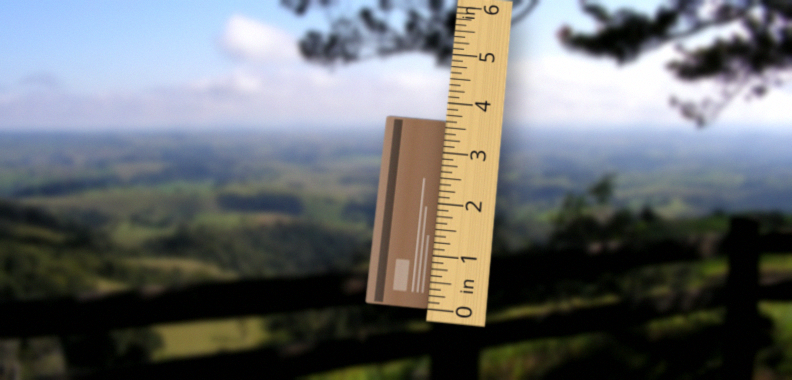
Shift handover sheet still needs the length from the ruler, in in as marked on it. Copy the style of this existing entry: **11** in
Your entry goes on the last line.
**3.625** in
